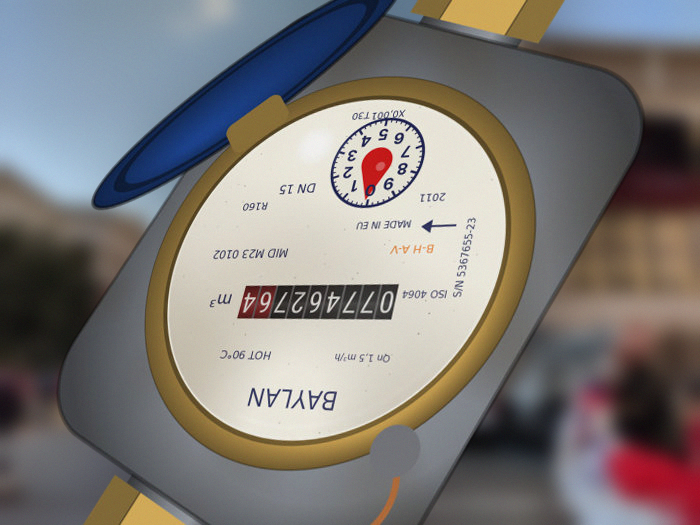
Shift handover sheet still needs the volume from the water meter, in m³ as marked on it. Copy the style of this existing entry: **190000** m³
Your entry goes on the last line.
**774627.640** m³
